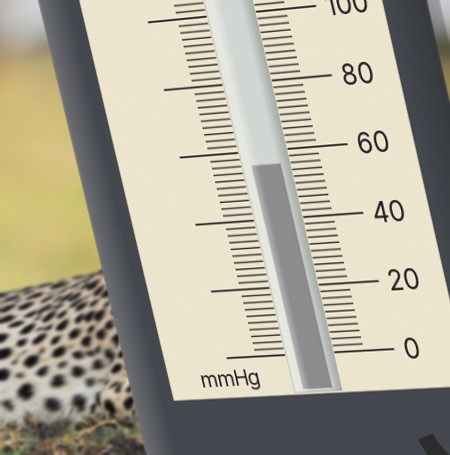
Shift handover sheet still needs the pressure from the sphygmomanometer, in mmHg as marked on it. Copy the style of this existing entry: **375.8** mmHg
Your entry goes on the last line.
**56** mmHg
